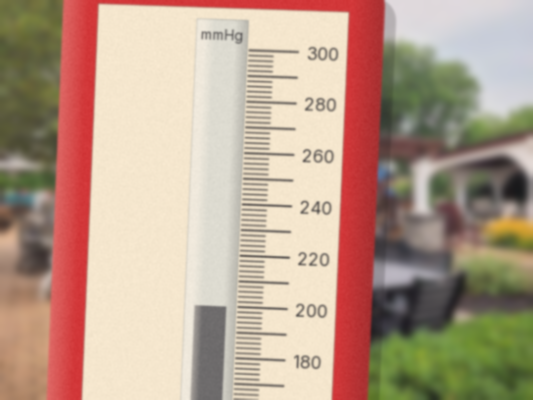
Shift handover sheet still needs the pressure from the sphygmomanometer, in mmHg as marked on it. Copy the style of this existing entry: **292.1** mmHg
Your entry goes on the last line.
**200** mmHg
